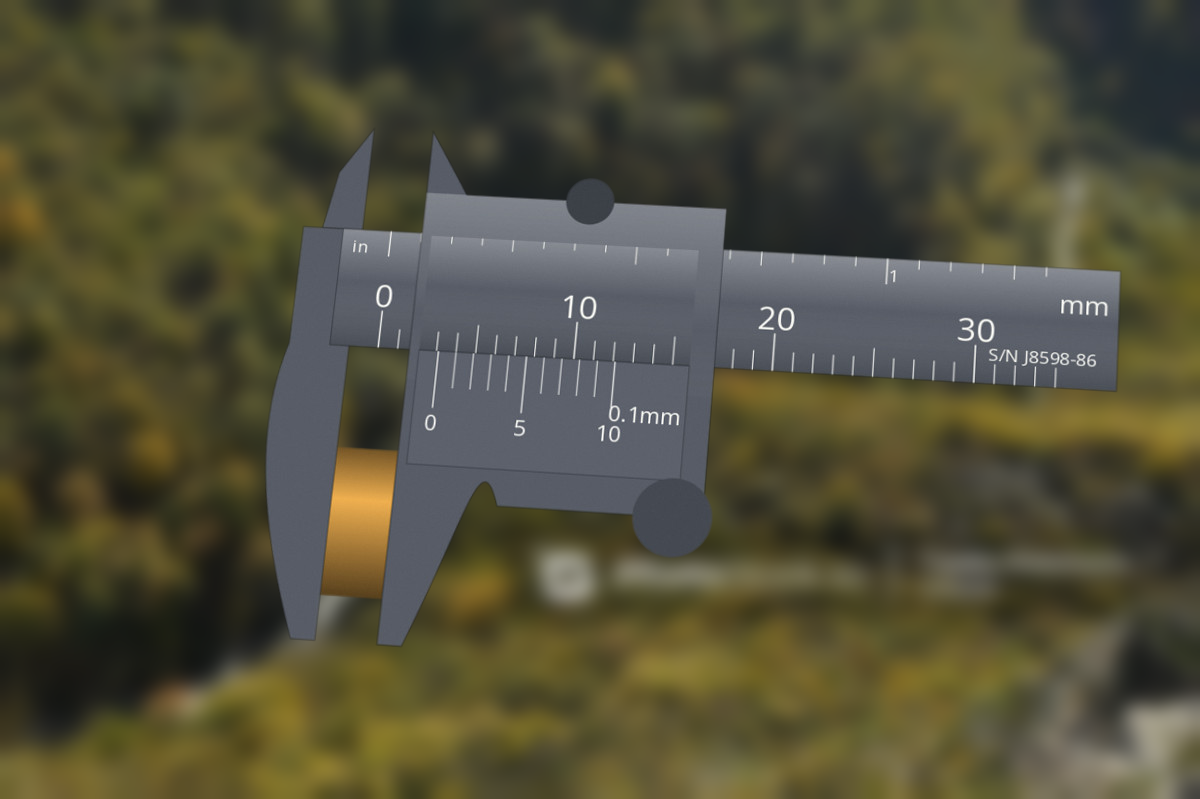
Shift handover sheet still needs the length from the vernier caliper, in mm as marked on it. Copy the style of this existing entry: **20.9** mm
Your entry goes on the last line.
**3.1** mm
